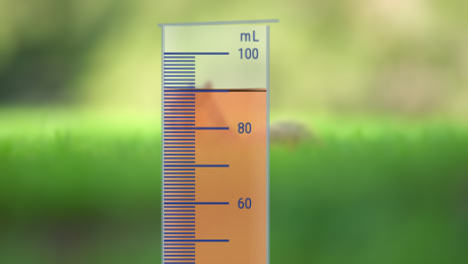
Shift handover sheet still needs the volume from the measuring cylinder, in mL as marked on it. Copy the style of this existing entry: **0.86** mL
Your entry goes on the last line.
**90** mL
